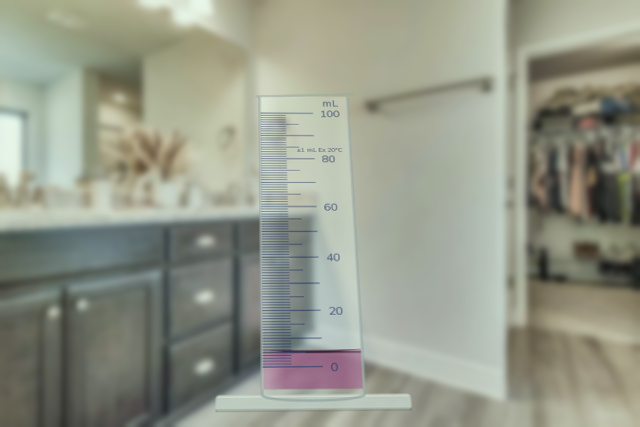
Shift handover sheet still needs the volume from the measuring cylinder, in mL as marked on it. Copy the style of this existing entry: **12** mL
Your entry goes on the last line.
**5** mL
